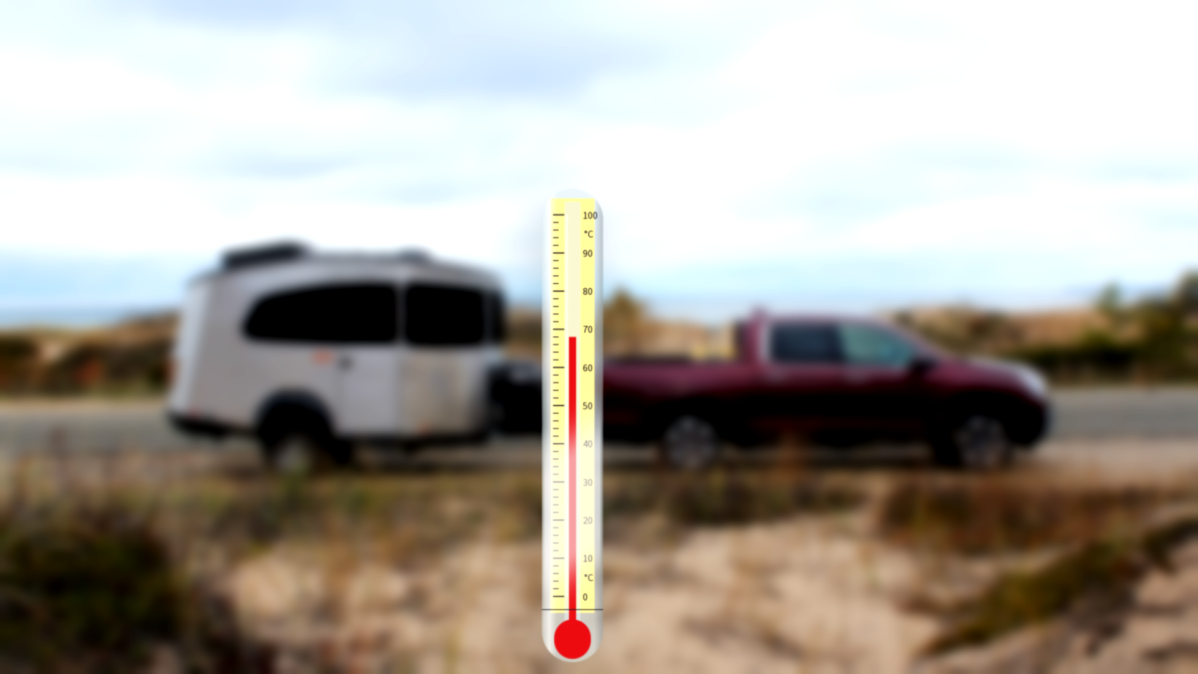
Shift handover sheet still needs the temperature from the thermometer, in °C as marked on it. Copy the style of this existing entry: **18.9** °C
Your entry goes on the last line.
**68** °C
